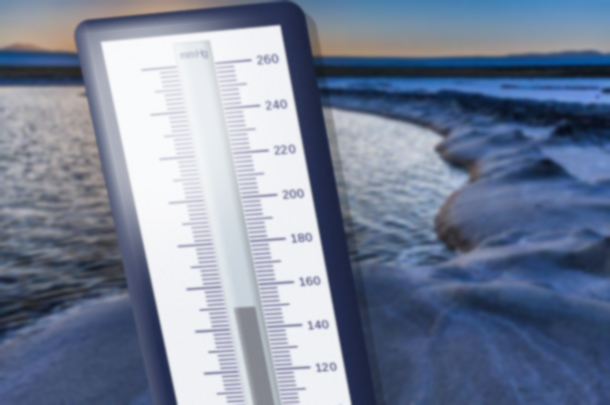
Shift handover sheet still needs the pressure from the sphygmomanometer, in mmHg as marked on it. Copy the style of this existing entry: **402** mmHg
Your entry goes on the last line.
**150** mmHg
